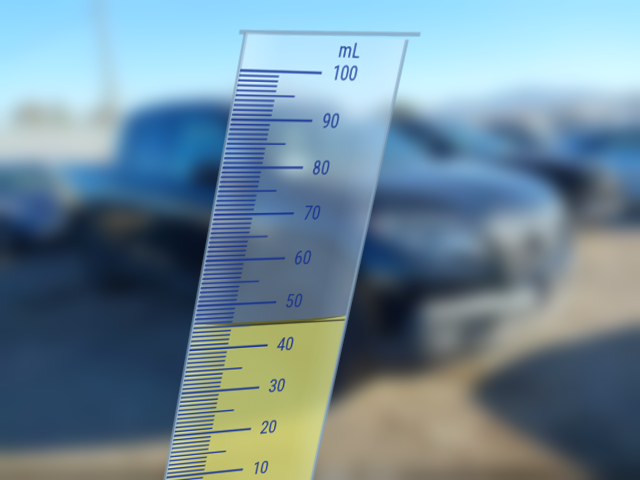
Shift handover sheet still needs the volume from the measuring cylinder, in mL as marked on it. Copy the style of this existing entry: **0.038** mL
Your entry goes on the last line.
**45** mL
